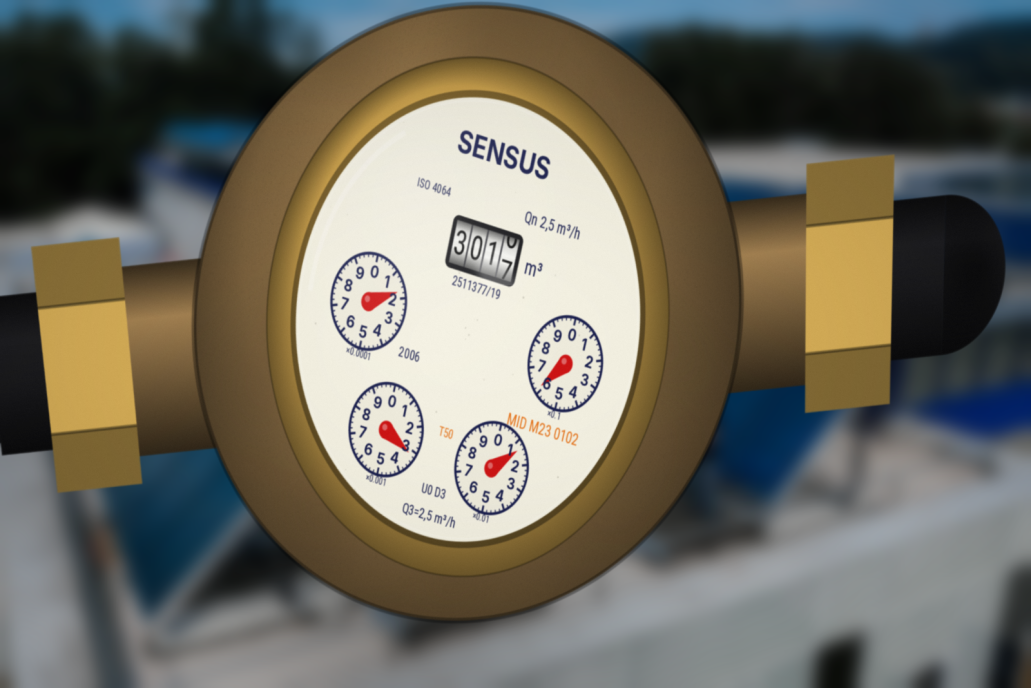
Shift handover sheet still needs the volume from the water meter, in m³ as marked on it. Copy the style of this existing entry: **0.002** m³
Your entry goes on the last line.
**3016.6131** m³
